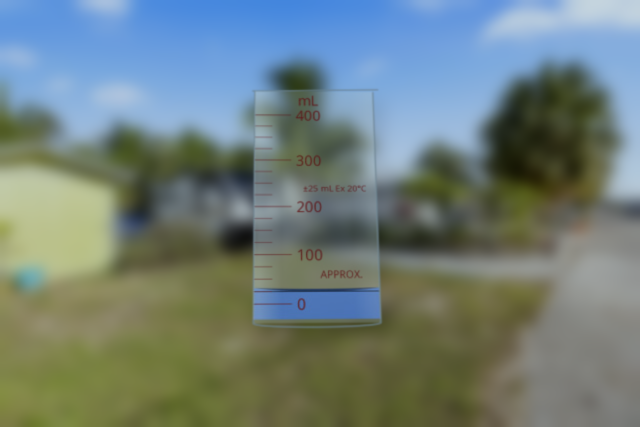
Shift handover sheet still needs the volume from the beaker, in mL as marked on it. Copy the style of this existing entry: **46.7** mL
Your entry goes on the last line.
**25** mL
